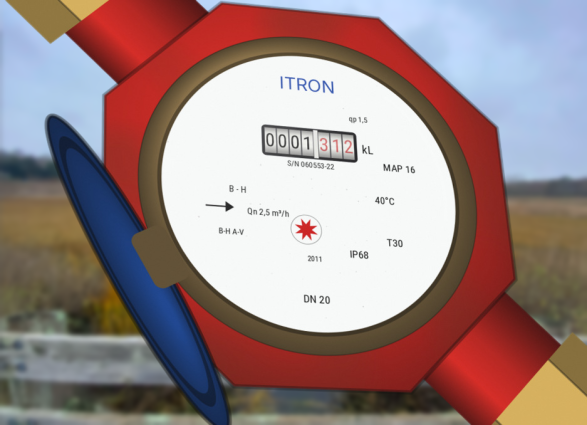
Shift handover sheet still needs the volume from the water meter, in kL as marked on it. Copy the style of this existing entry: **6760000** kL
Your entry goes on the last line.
**1.312** kL
